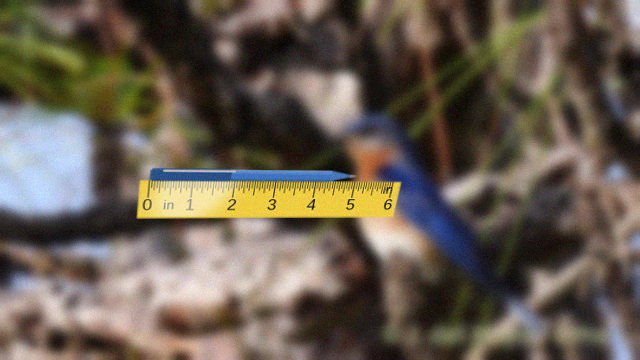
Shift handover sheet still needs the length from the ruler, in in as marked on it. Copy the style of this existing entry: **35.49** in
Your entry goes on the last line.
**5** in
